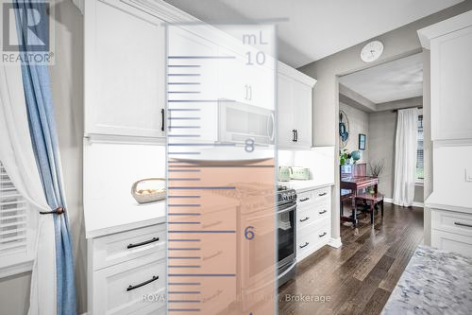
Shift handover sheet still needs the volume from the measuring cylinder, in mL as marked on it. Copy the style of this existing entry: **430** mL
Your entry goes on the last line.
**7.5** mL
